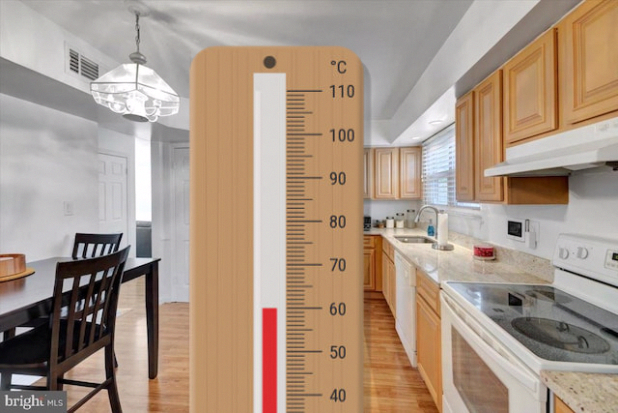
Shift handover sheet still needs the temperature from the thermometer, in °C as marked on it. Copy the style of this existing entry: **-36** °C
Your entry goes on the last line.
**60** °C
